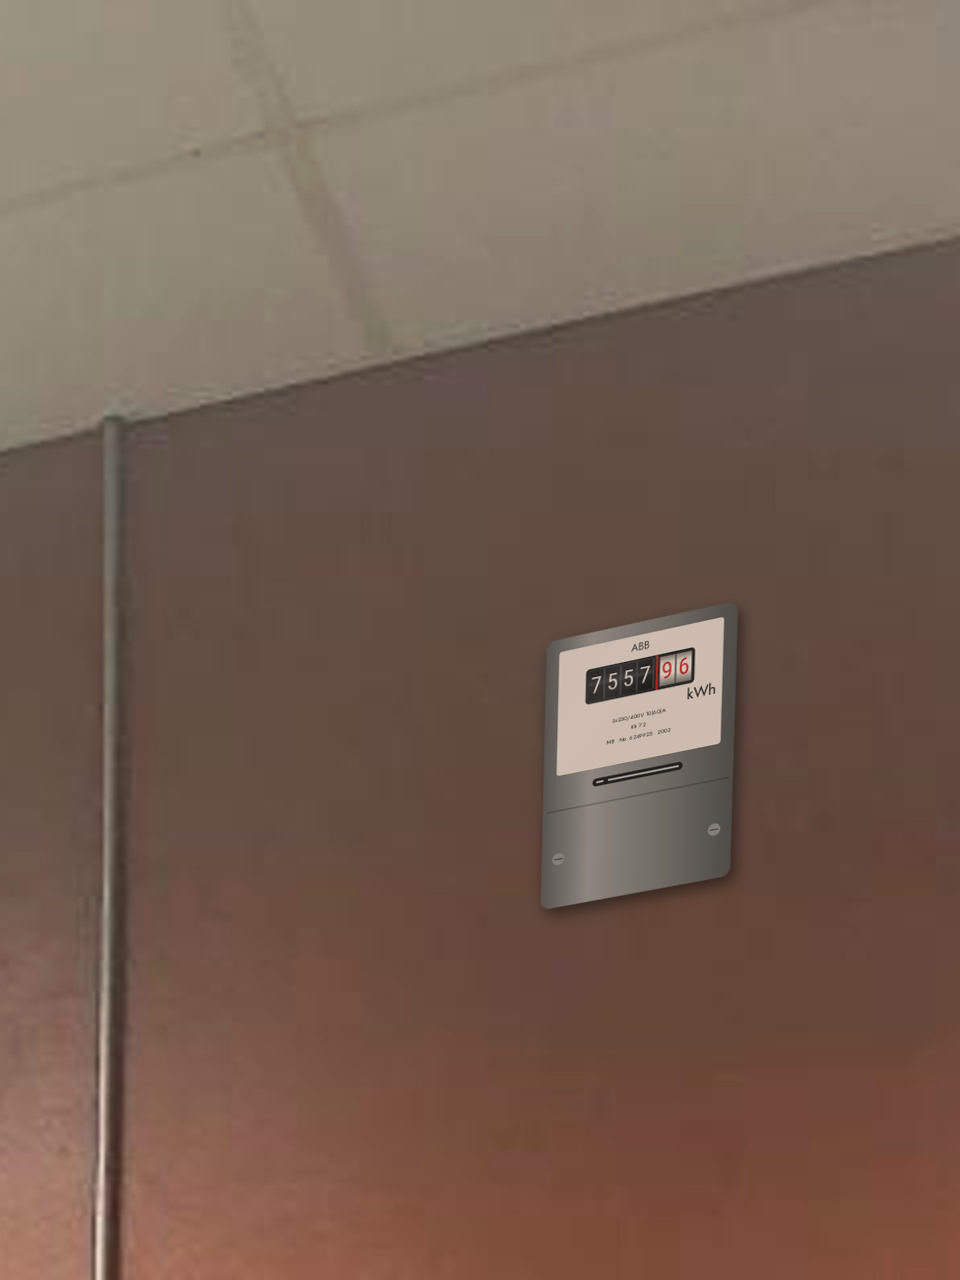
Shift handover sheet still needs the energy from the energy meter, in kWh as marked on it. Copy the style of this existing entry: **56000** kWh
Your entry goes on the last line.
**7557.96** kWh
